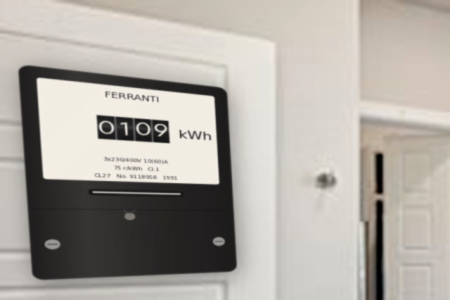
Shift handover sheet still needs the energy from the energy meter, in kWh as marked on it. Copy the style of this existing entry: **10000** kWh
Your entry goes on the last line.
**109** kWh
